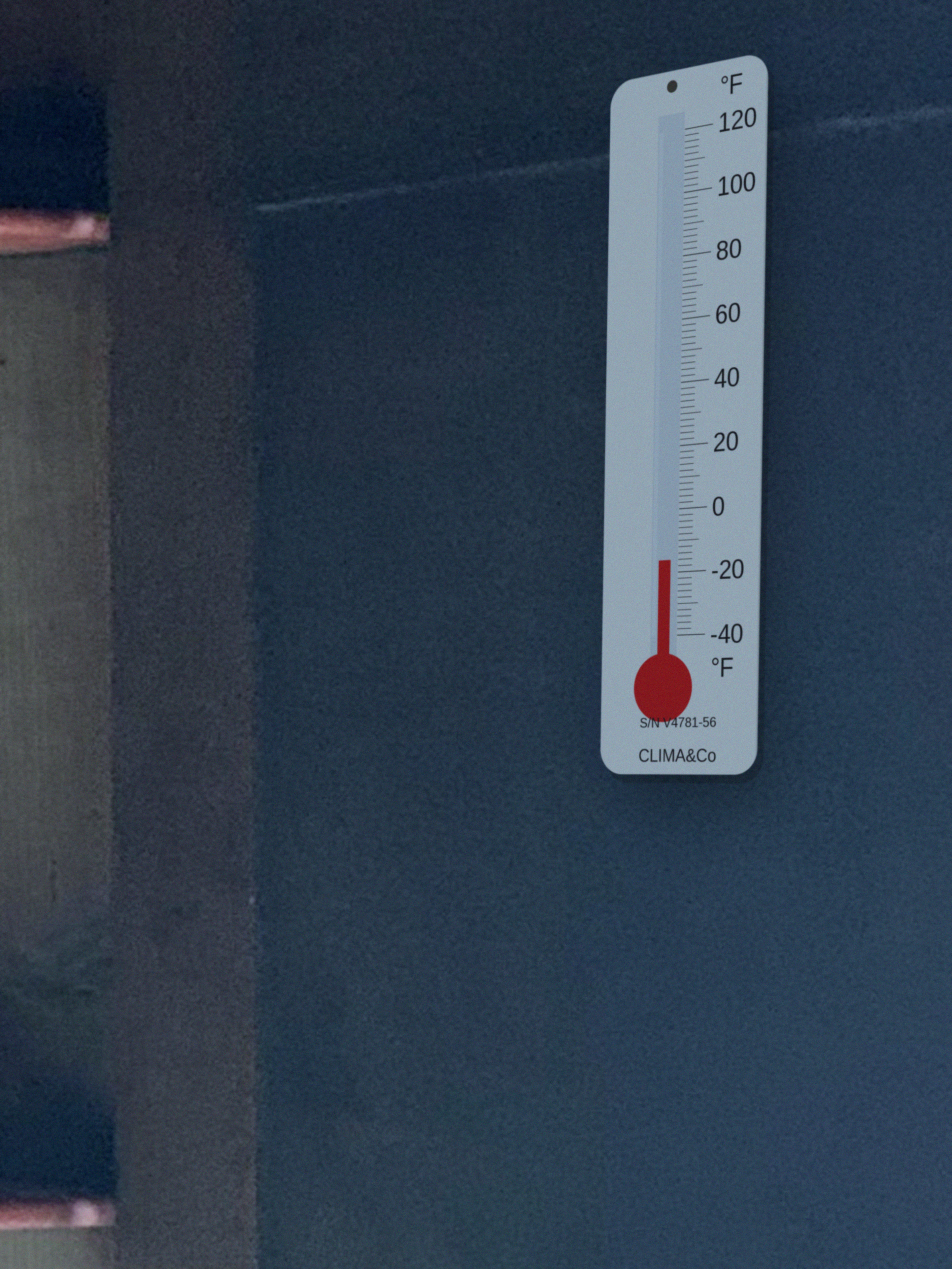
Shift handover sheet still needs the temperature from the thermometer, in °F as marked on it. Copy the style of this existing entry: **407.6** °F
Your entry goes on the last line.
**-16** °F
